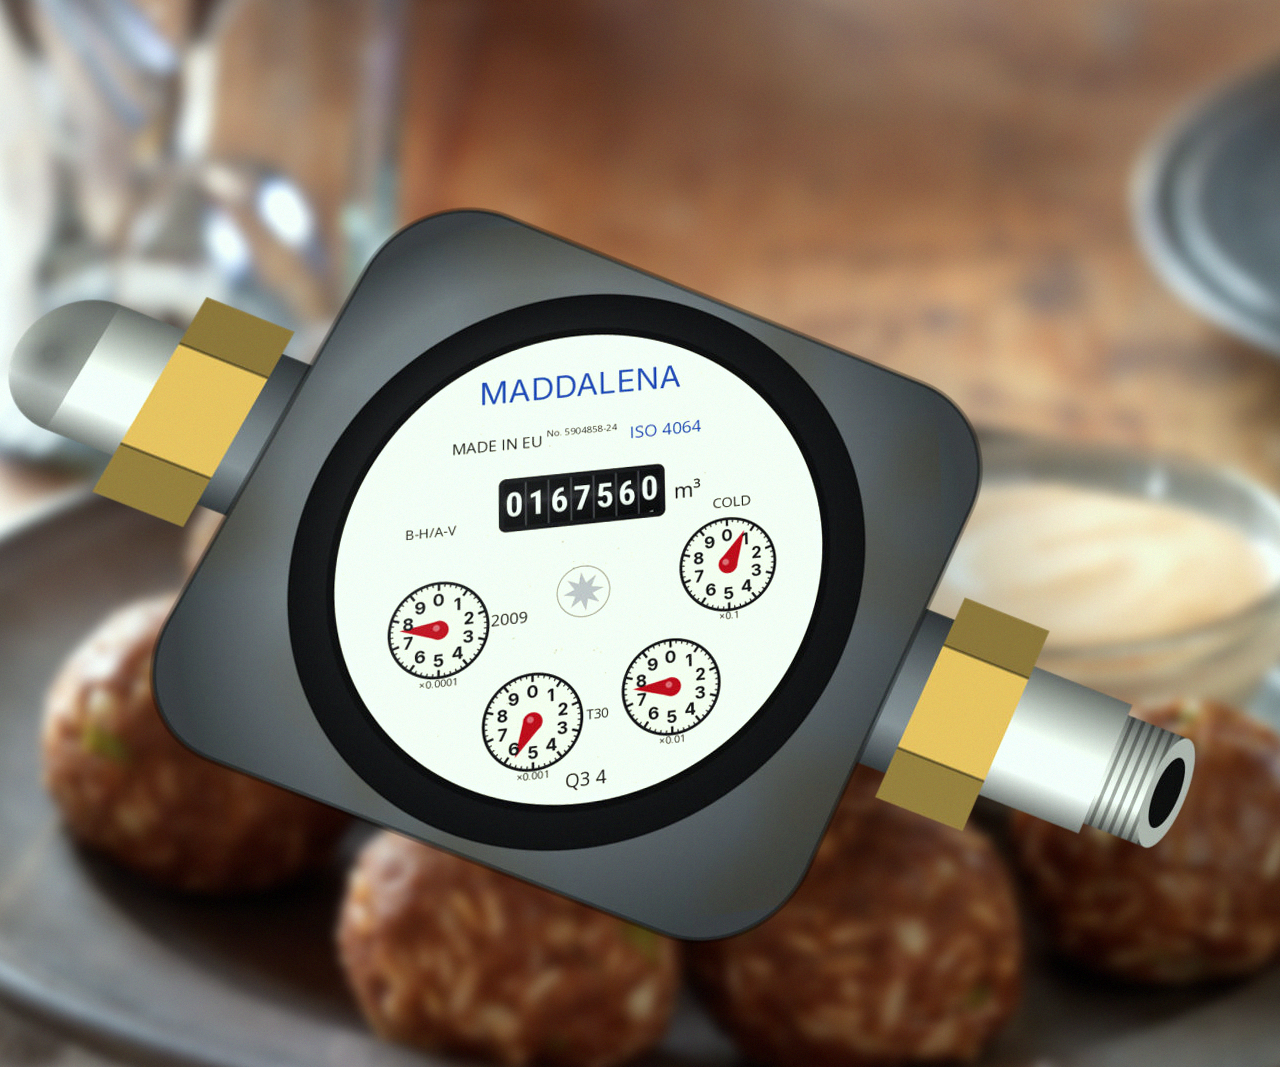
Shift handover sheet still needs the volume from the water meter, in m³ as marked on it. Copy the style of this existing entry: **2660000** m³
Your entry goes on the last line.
**167560.0757** m³
